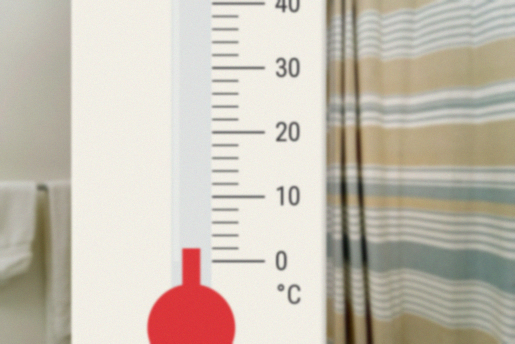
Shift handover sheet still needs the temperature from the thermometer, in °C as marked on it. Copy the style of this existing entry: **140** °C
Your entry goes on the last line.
**2** °C
